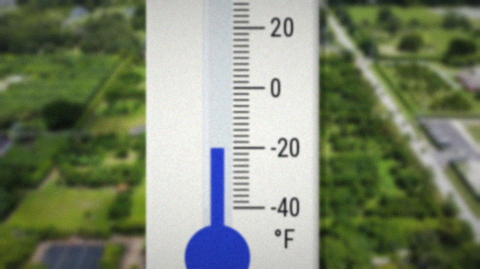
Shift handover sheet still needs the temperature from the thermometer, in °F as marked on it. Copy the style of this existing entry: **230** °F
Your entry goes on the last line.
**-20** °F
